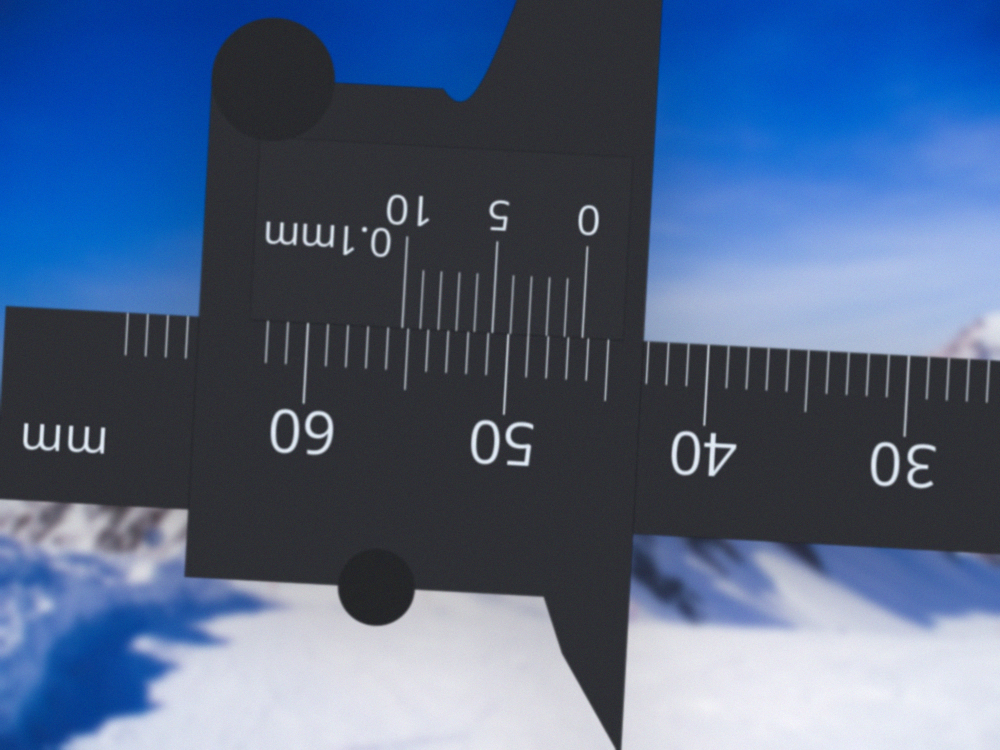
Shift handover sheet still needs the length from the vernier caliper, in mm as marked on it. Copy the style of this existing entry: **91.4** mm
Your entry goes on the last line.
**46.3** mm
